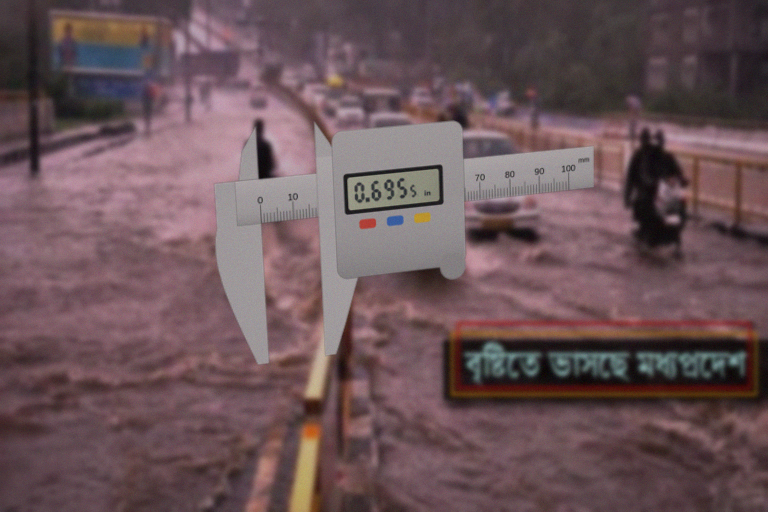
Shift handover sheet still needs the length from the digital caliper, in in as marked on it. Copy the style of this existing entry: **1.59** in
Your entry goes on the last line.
**0.6955** in
